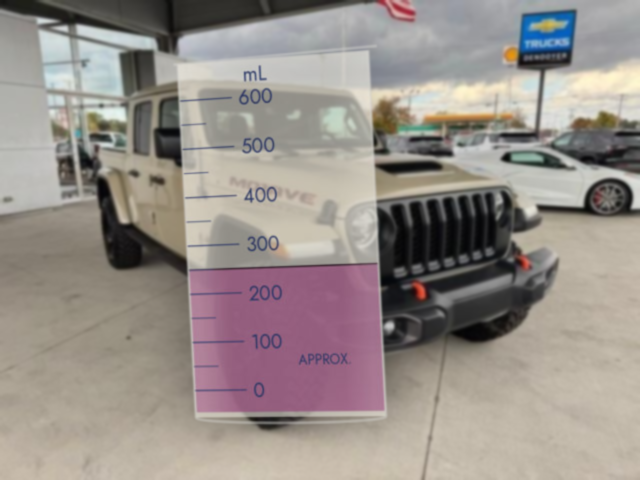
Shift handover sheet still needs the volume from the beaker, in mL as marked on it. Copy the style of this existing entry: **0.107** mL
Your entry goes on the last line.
**250** mL
